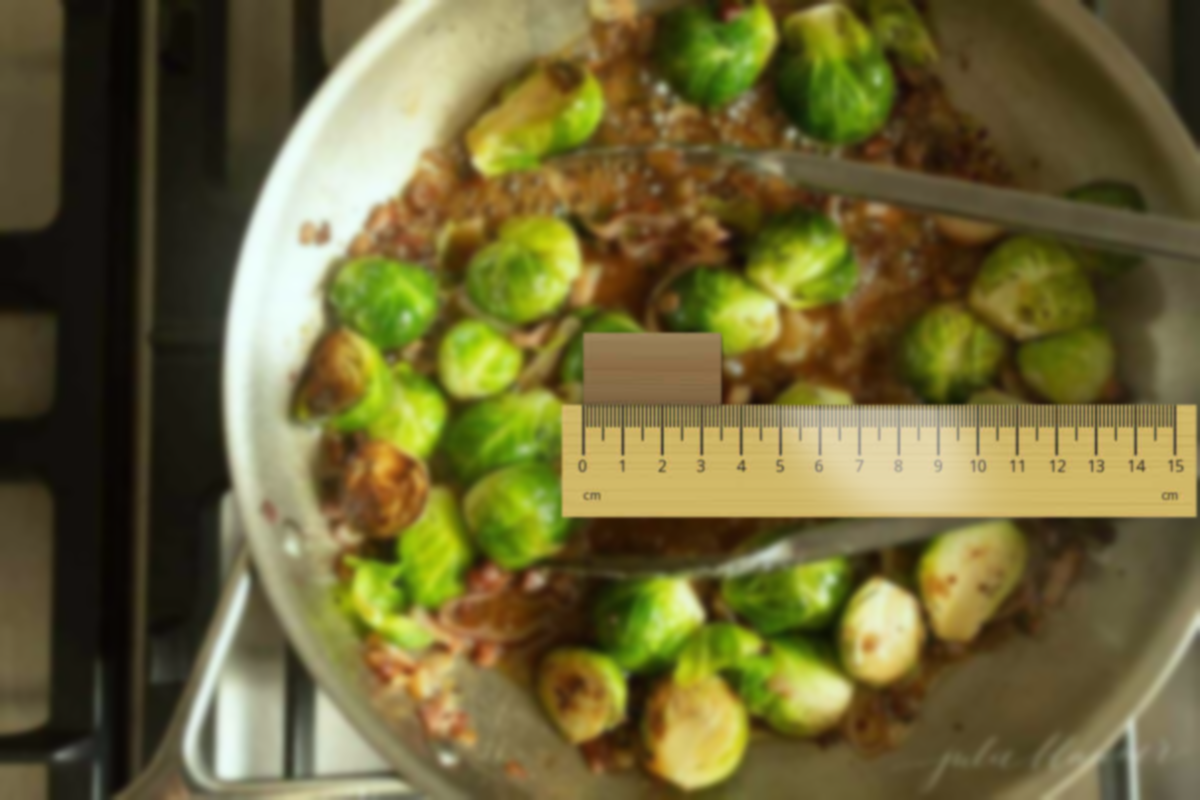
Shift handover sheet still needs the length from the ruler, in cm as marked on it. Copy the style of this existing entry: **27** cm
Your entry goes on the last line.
**3.5** cm
